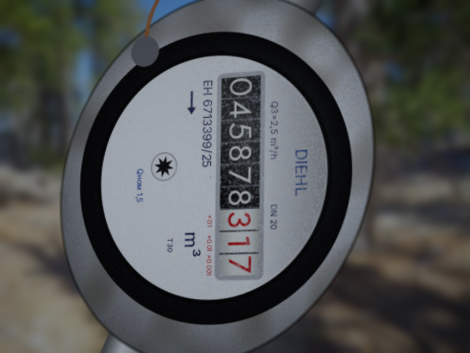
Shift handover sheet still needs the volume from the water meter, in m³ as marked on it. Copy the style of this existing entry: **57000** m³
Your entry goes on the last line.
**45878.317** m³
